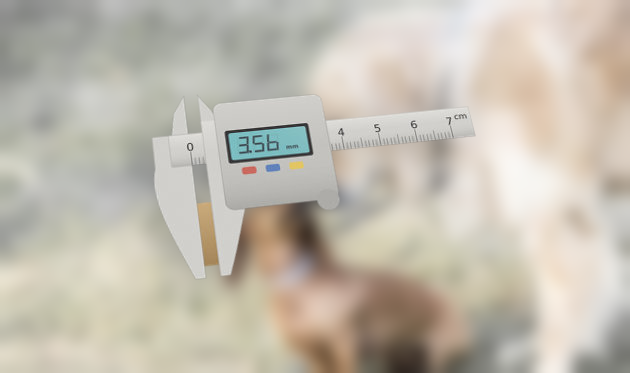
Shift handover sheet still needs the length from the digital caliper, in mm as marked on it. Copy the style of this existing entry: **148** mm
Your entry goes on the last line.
**3.56** mm
